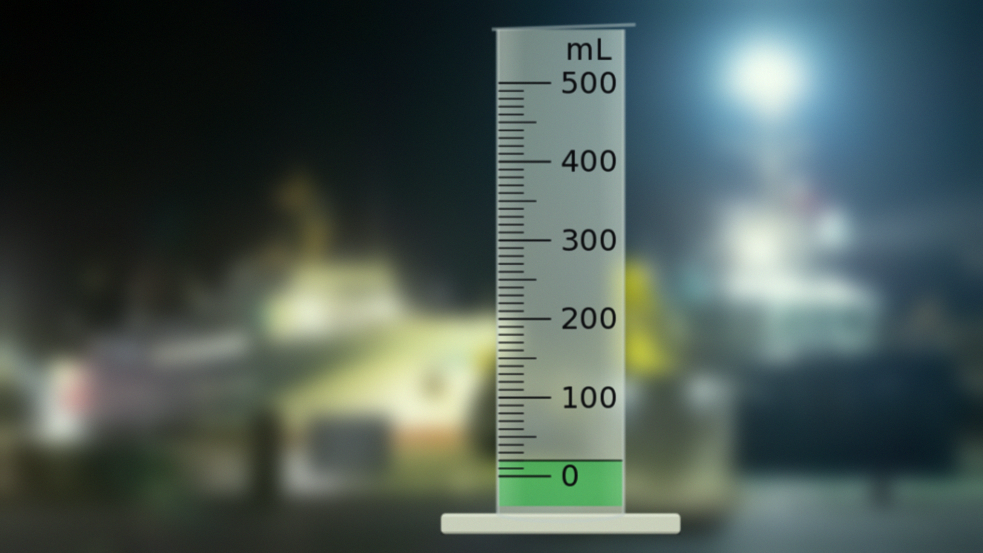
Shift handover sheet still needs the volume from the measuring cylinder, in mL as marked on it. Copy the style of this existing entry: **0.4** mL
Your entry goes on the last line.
**20** mL
